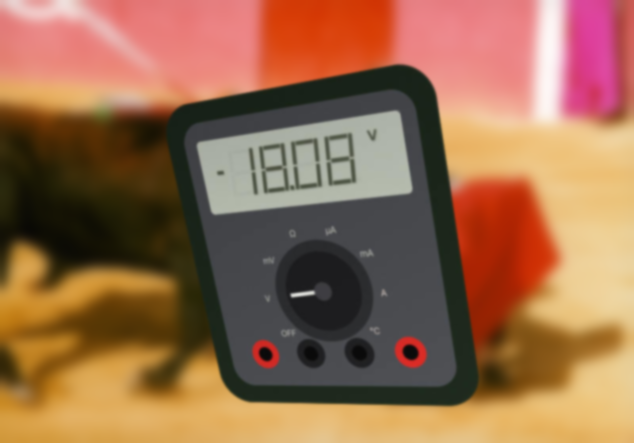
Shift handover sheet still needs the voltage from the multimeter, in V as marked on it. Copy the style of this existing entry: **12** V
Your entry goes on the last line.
**-18.08** V
